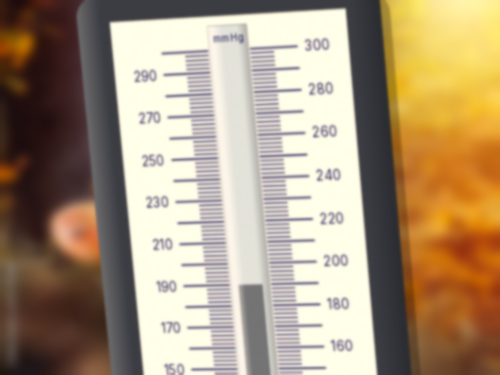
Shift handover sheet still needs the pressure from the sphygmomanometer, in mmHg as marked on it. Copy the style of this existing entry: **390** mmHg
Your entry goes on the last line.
**190** mmHg
